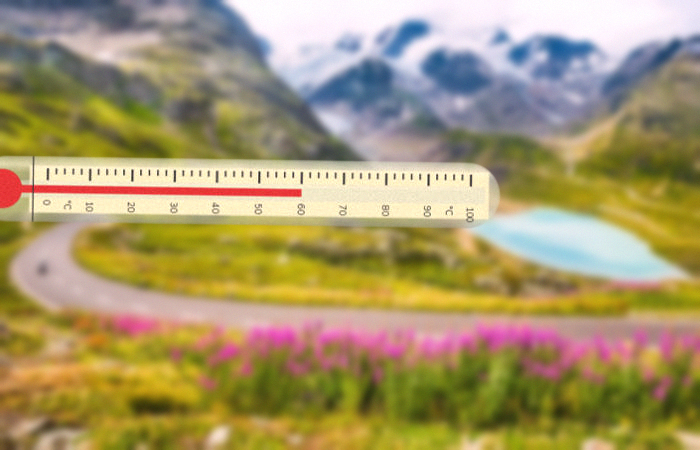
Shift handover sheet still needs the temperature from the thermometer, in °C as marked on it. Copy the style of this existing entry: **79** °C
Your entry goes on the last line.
**60** °C
